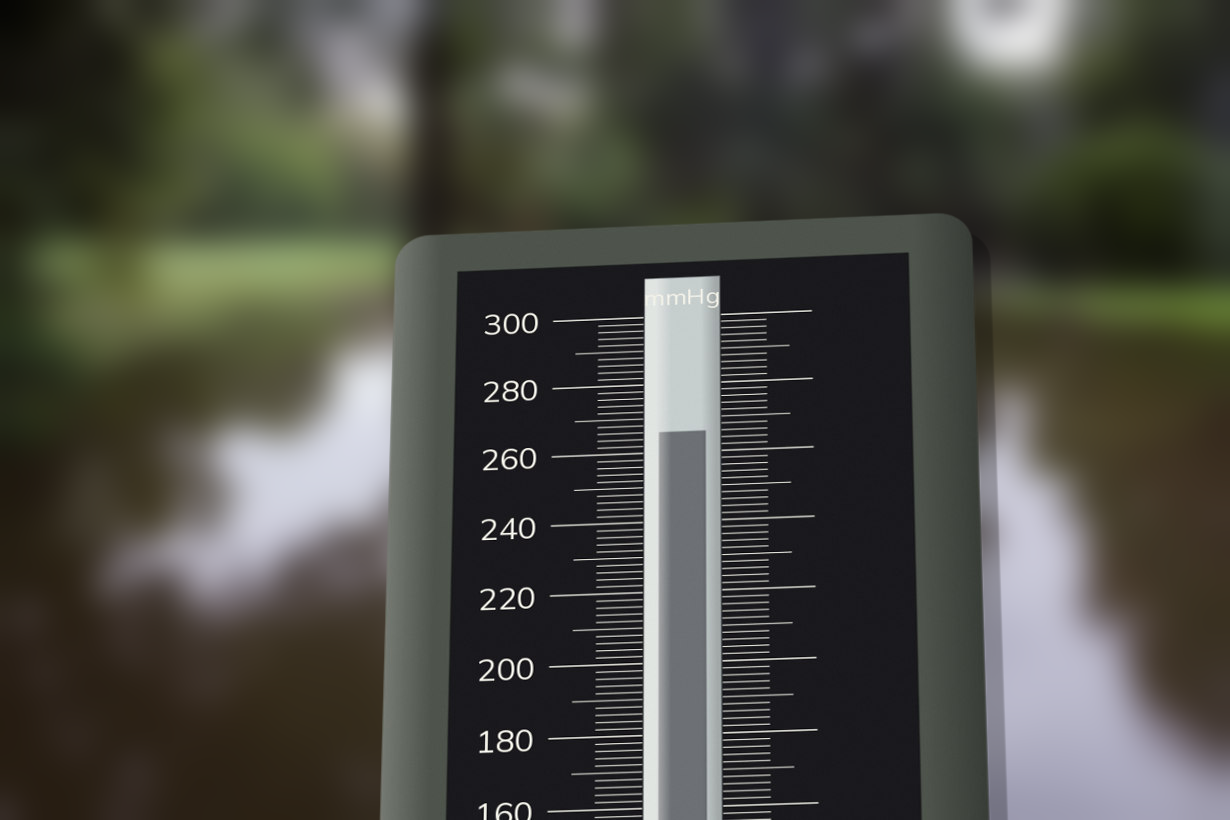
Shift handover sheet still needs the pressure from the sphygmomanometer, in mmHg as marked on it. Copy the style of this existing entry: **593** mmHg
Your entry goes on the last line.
**266** mmHg
